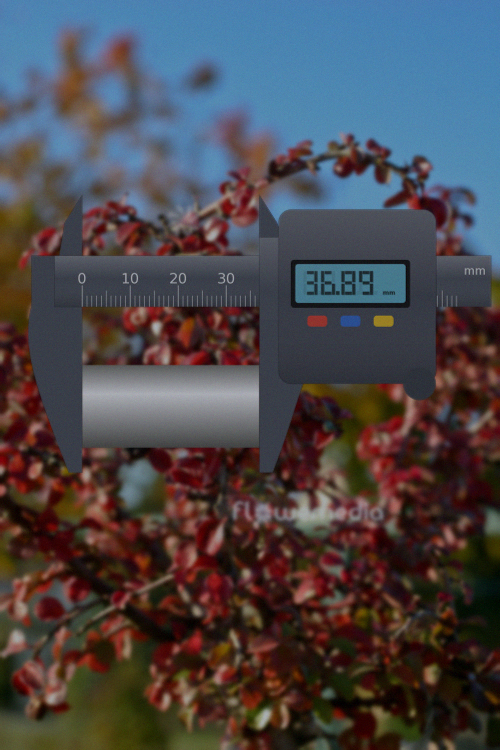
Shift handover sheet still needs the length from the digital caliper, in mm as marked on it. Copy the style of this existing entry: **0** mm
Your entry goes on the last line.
**36.89** mm
